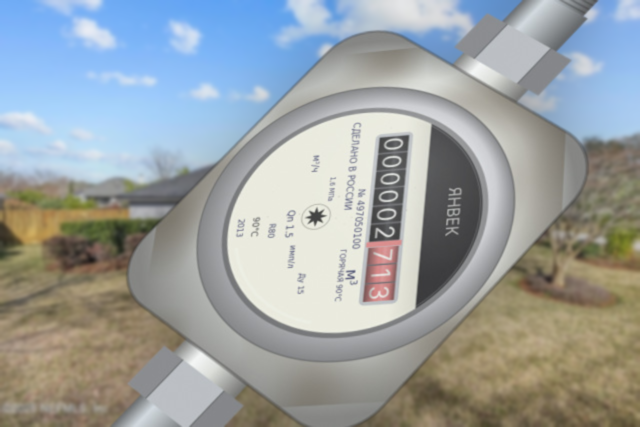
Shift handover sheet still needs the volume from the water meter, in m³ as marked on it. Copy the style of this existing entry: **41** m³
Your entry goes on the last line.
**2.713** m³
